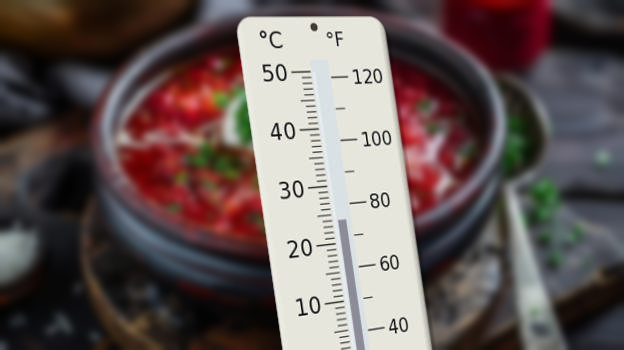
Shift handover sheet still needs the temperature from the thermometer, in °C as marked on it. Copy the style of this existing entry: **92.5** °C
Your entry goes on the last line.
**24** °C
